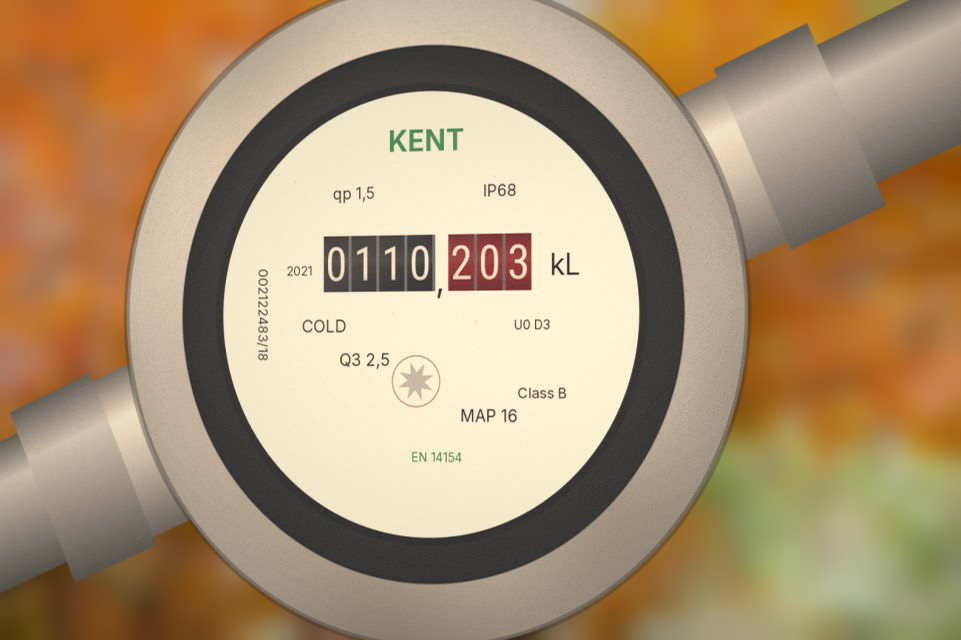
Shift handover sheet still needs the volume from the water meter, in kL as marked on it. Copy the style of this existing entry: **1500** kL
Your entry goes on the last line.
**110.203** kL
